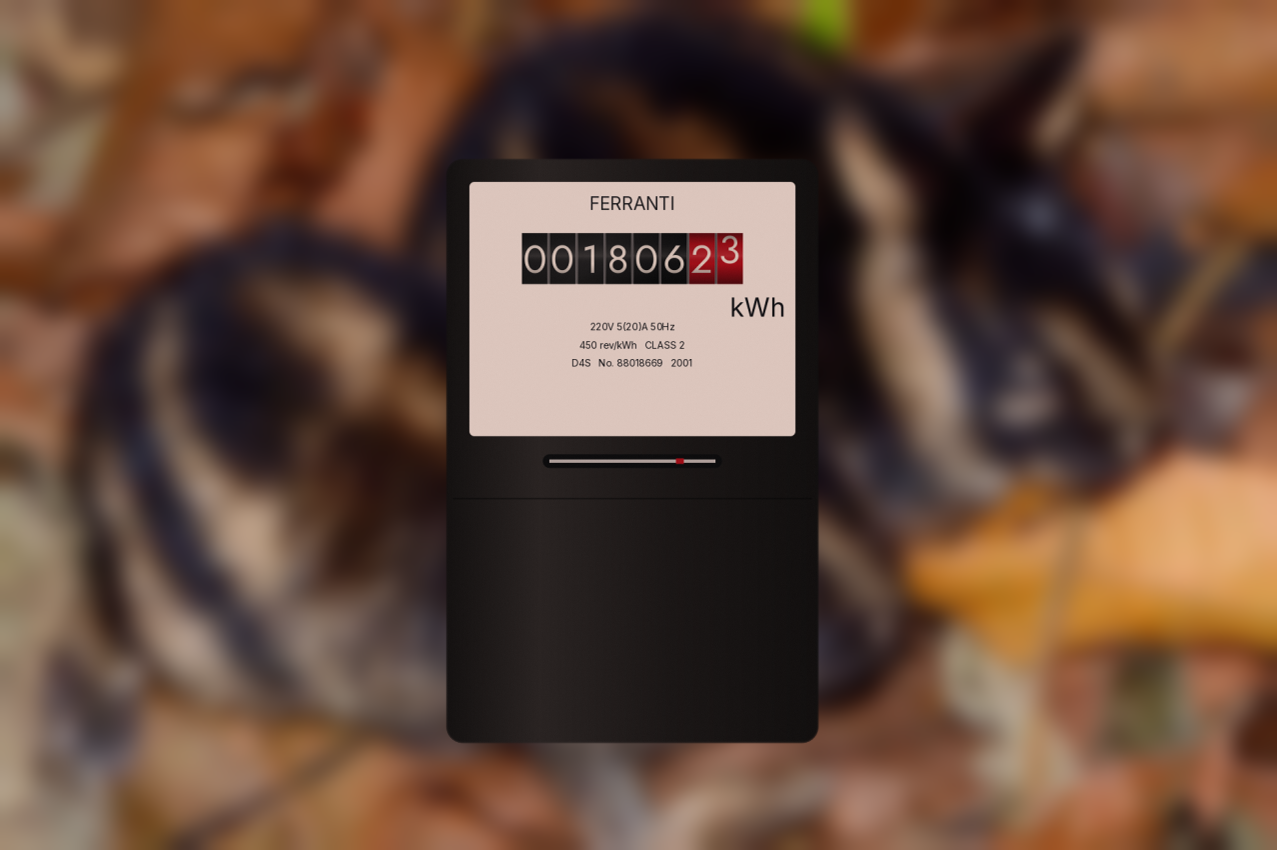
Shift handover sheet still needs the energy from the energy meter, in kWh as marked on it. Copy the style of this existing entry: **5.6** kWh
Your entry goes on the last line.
**1806.23** kWh
